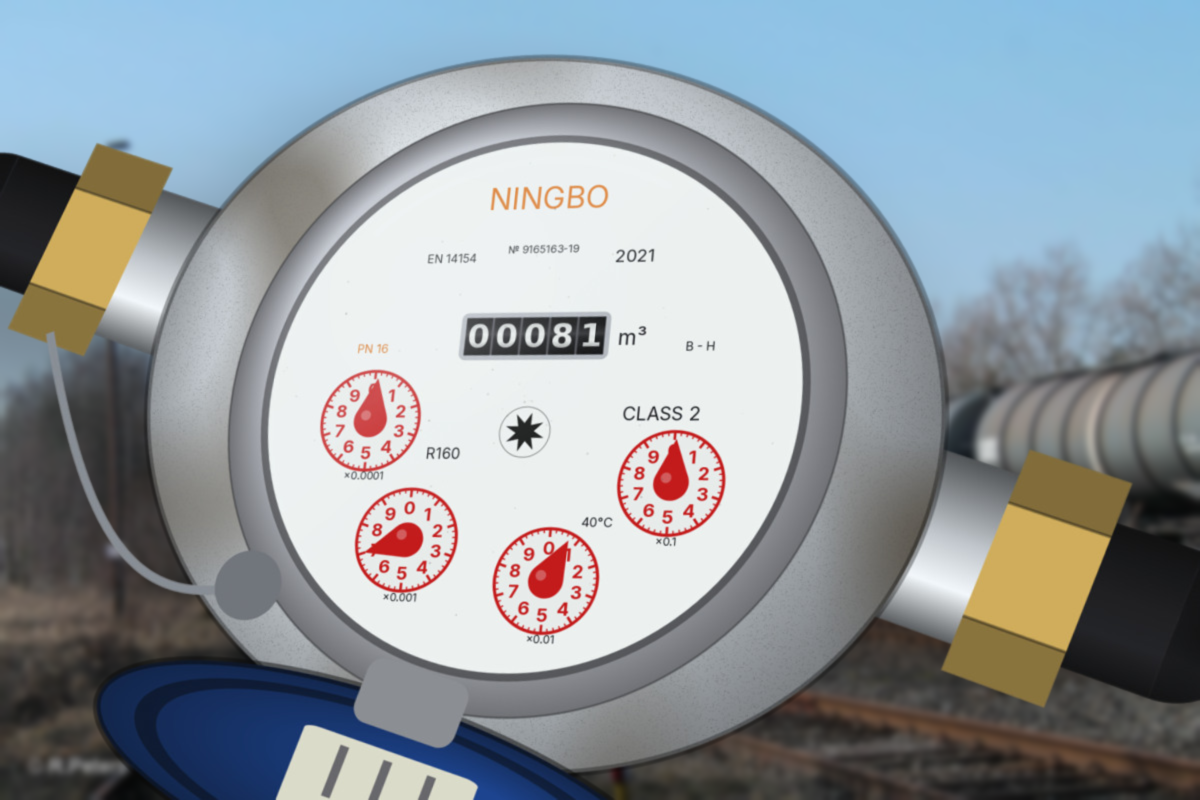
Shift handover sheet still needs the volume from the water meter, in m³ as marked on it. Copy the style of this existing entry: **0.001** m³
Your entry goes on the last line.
**81.0070** m³
